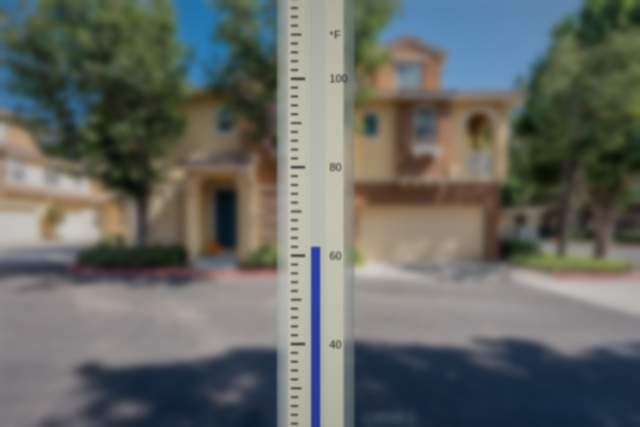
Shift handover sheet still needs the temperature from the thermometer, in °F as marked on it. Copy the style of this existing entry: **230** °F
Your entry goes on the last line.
**62** °F
